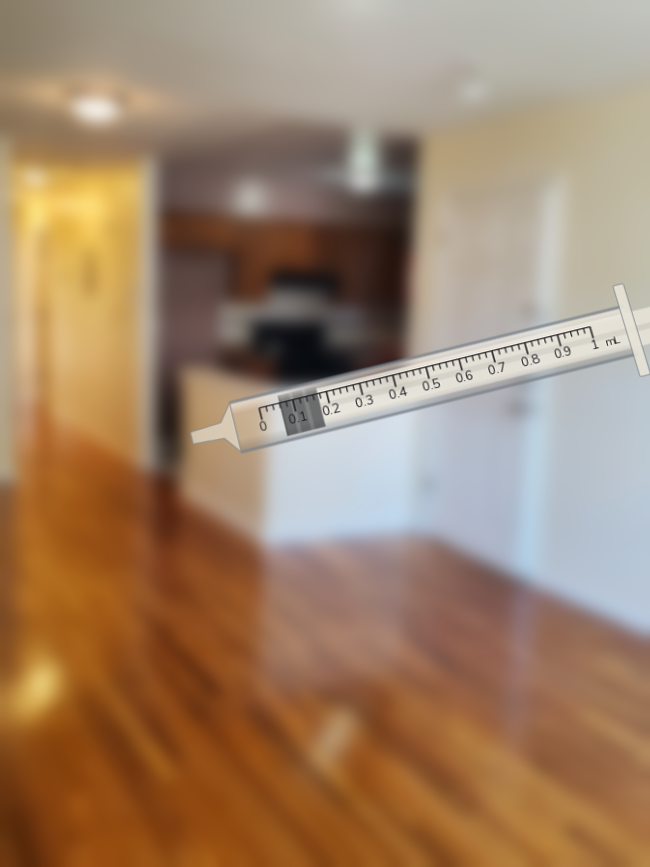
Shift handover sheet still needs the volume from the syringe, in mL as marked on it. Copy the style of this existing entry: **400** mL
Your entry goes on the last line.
**0.06** mL
